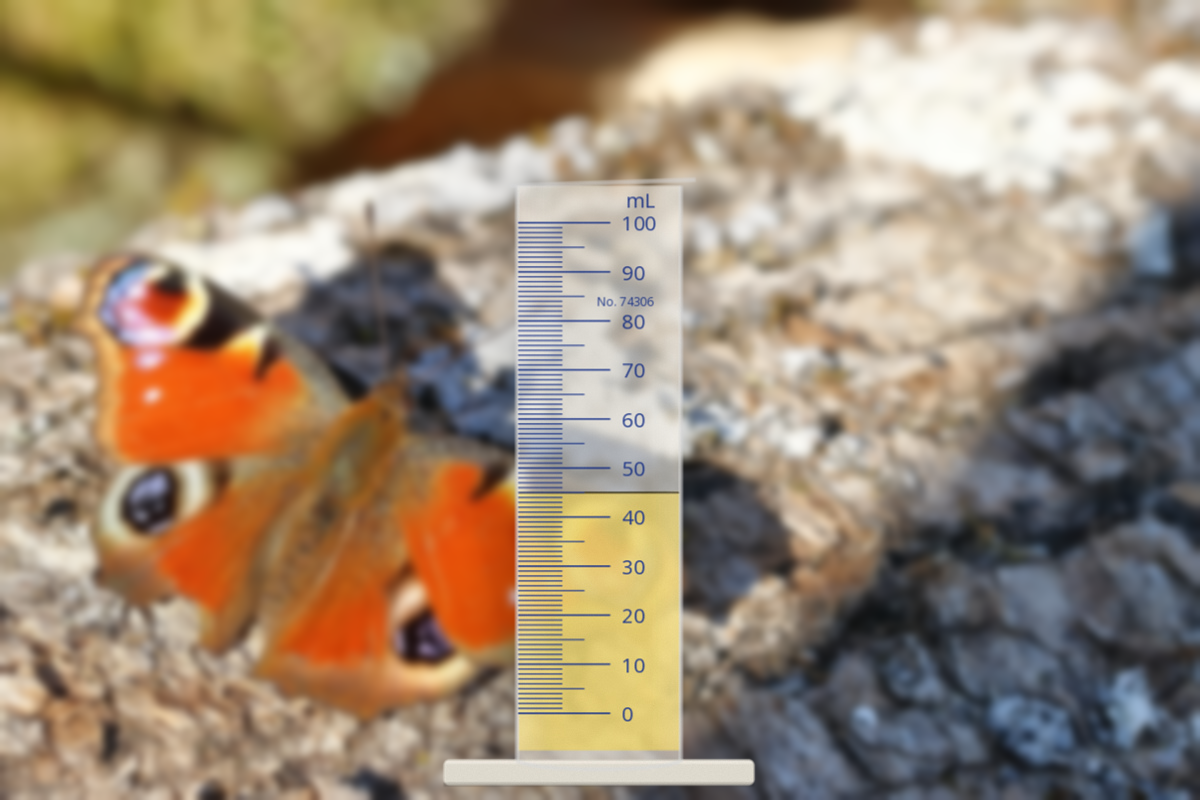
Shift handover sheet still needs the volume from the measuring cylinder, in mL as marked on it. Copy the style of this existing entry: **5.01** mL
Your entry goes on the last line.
**45** mL
